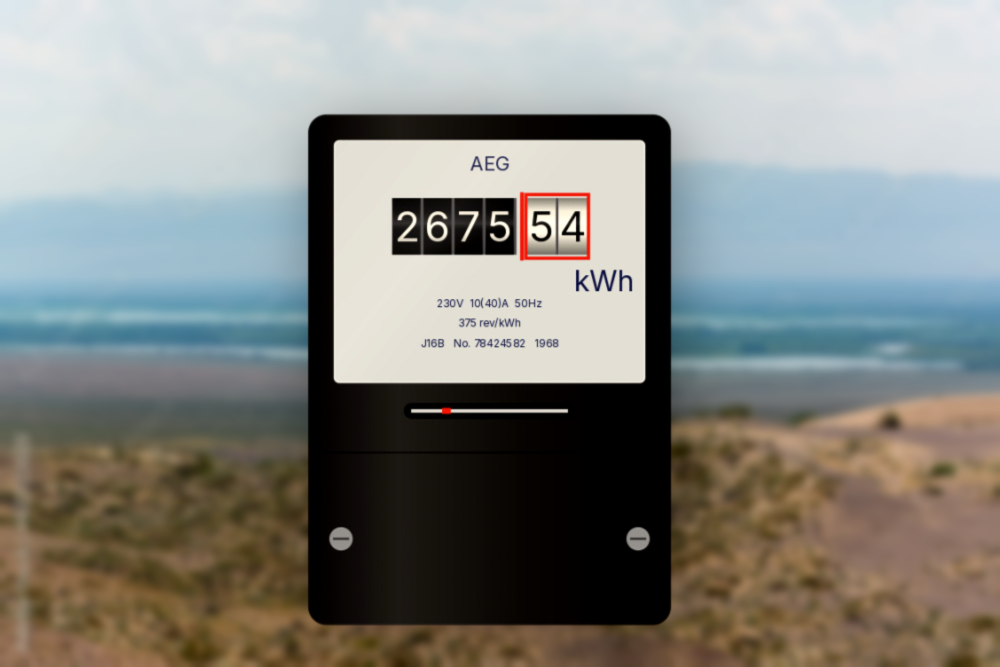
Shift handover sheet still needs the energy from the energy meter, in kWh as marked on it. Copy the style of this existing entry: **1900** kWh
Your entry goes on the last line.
**2675.54** kWh
